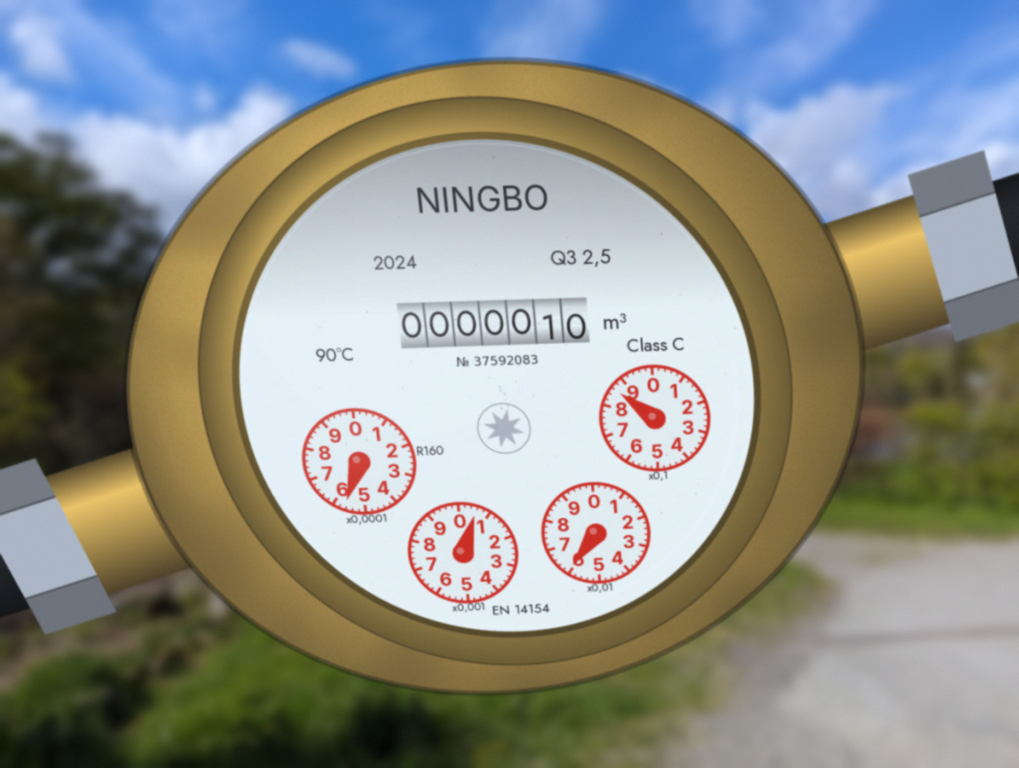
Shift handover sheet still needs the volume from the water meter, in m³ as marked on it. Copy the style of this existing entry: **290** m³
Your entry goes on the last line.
**9.8605** m³
